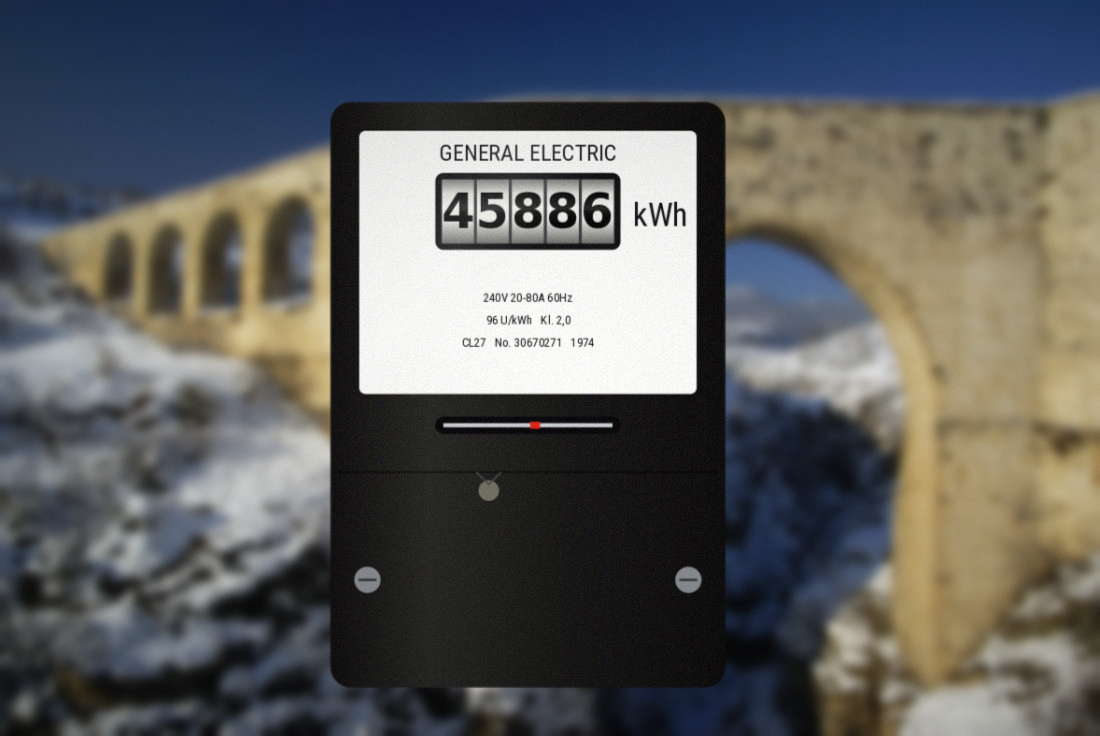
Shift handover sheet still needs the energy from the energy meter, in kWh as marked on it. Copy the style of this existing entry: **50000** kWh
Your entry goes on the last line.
**45886** kWh
